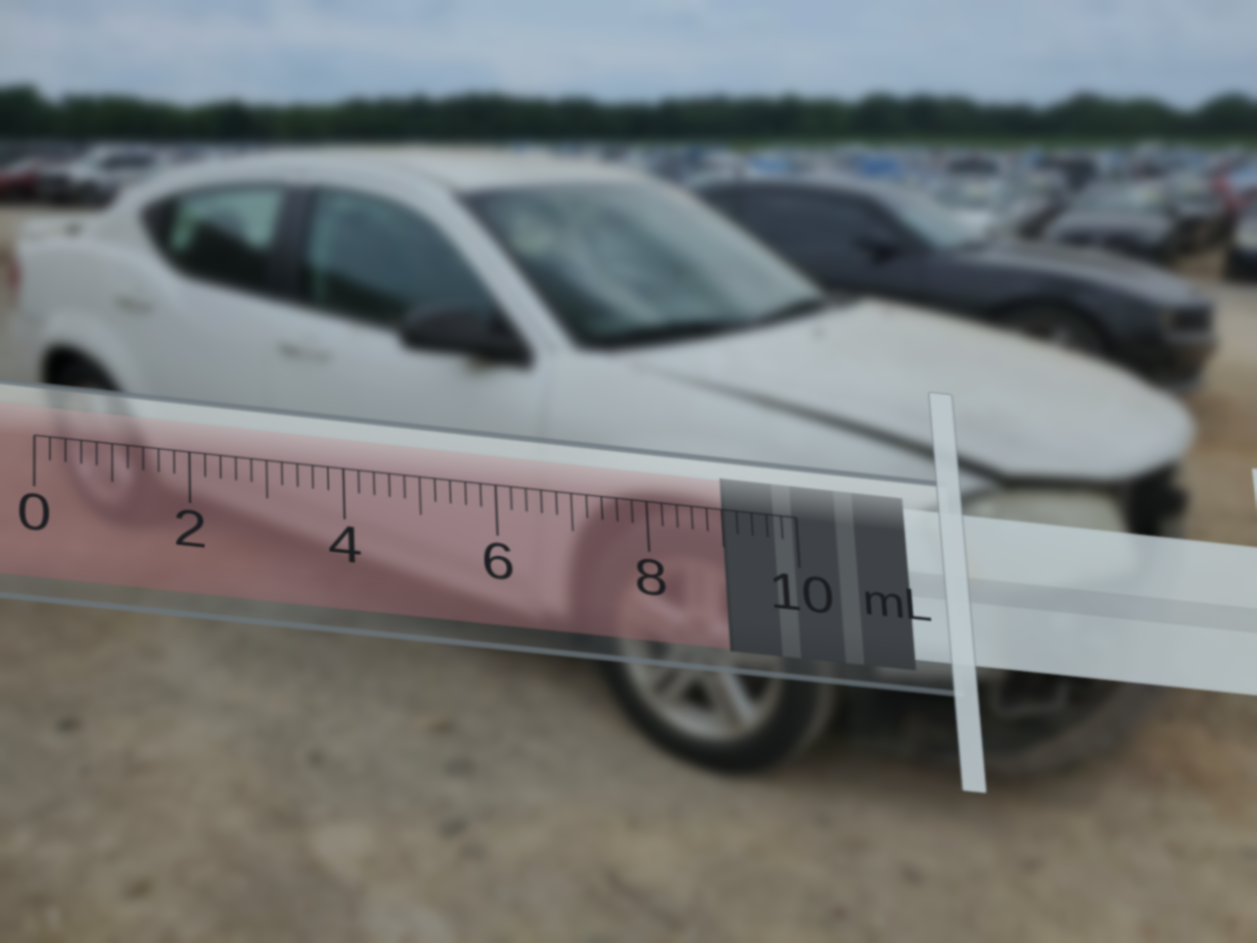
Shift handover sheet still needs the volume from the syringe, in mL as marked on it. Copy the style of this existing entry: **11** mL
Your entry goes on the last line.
**9** mL
